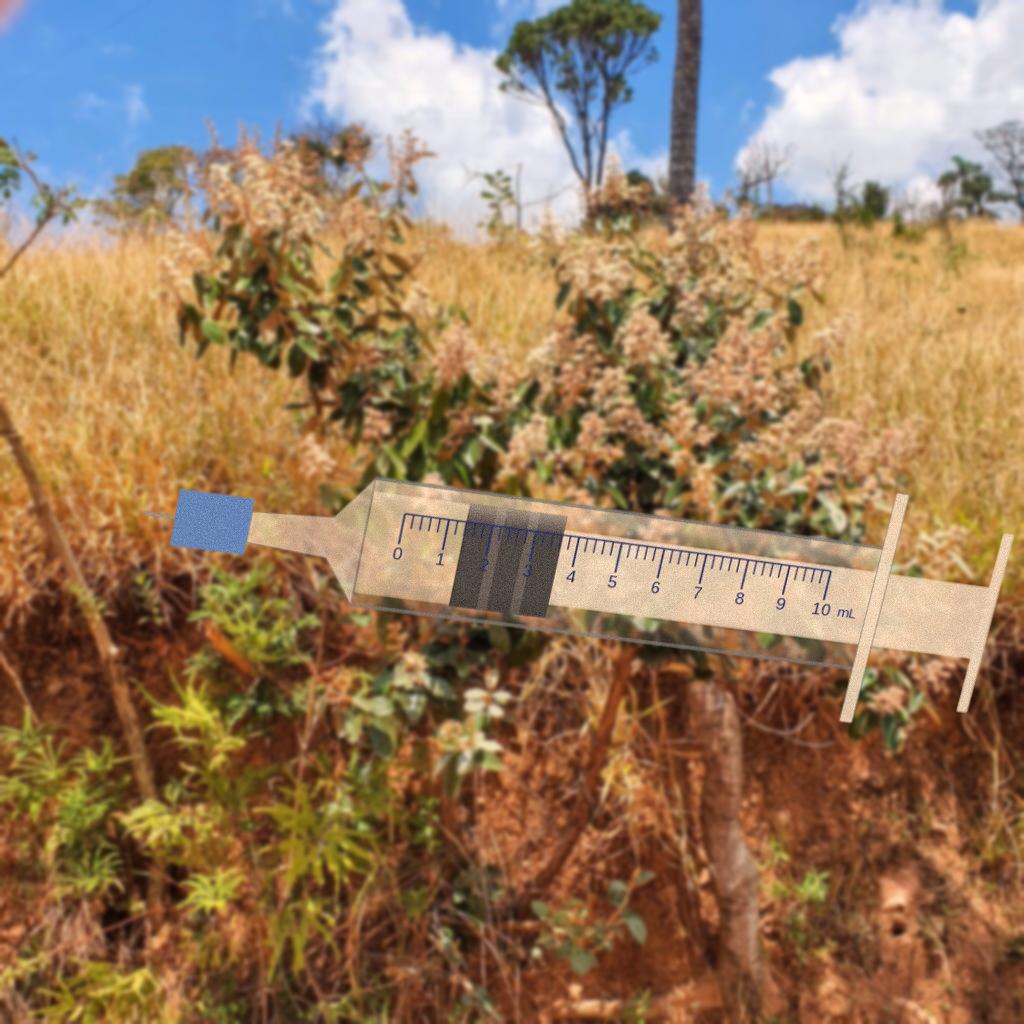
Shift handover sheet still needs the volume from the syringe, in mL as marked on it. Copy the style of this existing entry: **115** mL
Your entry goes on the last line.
**1.4** mL
